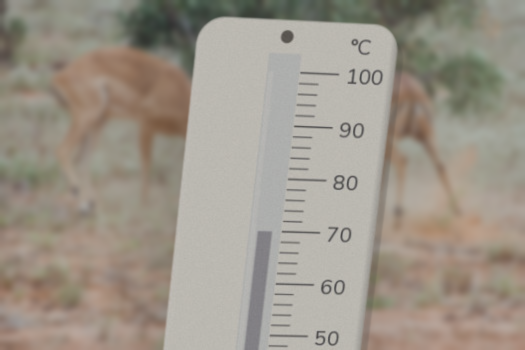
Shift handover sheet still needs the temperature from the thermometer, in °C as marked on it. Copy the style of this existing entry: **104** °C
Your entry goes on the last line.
**70** °C
